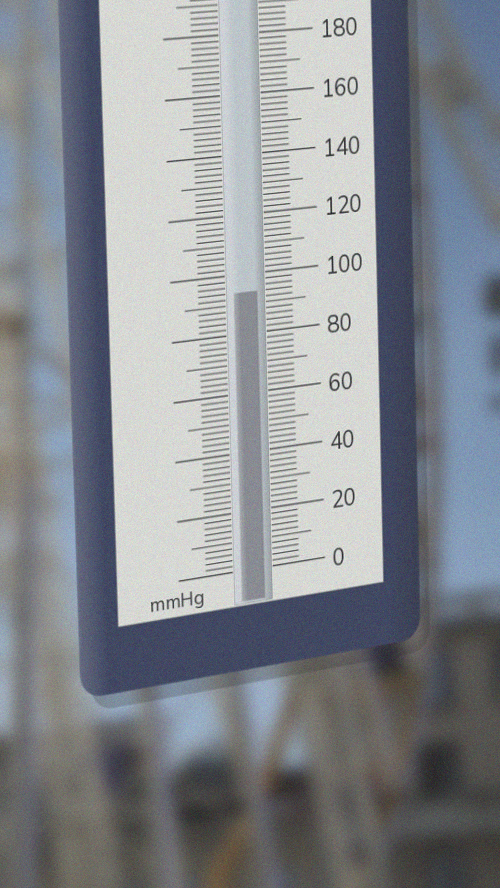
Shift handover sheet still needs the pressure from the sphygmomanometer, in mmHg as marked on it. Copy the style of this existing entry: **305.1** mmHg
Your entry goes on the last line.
**94** mmHg
